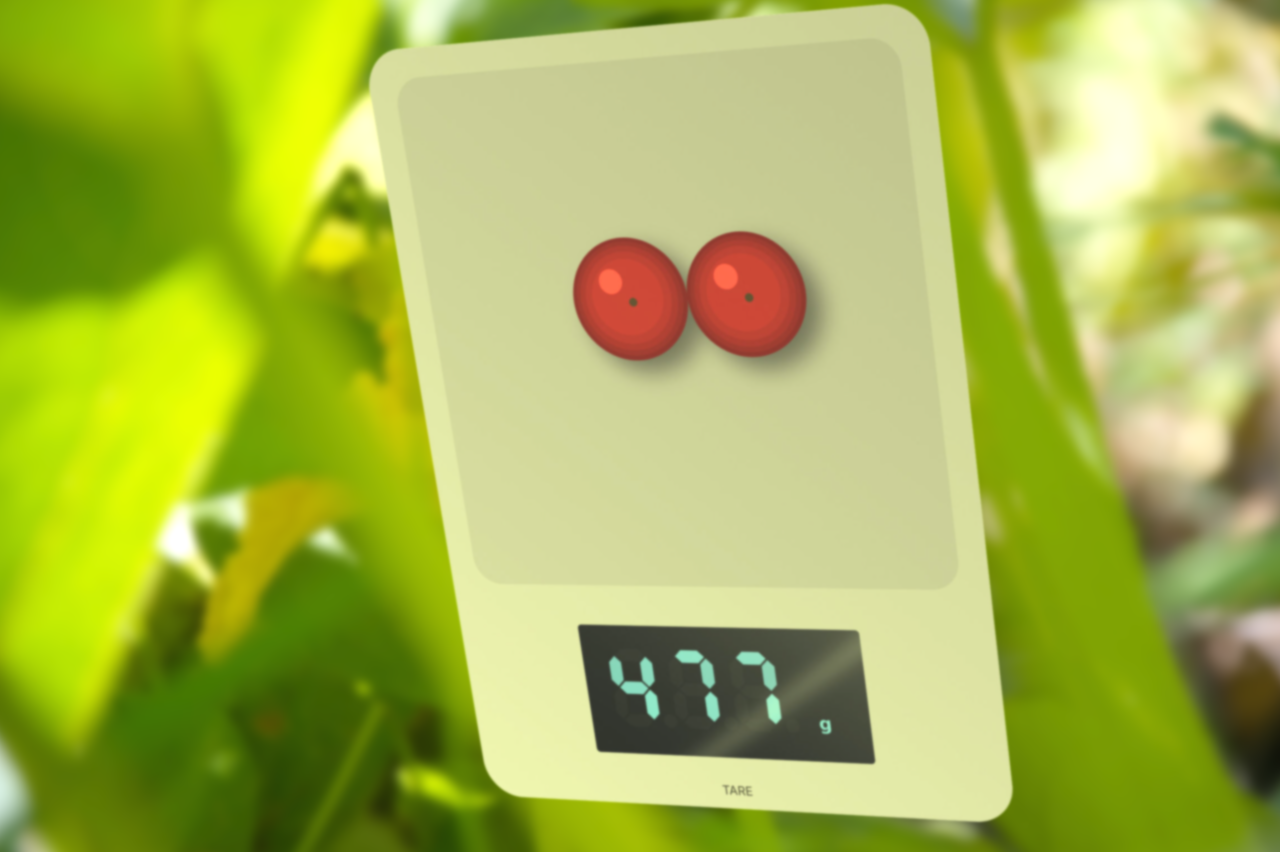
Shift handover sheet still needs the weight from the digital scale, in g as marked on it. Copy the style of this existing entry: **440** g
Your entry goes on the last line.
**477** g
